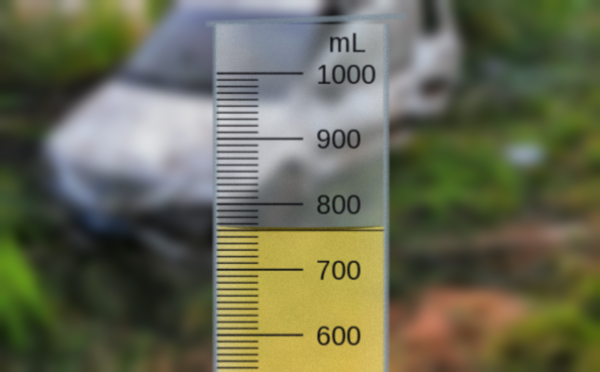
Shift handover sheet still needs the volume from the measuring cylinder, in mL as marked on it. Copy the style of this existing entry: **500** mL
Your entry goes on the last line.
**760** mL
